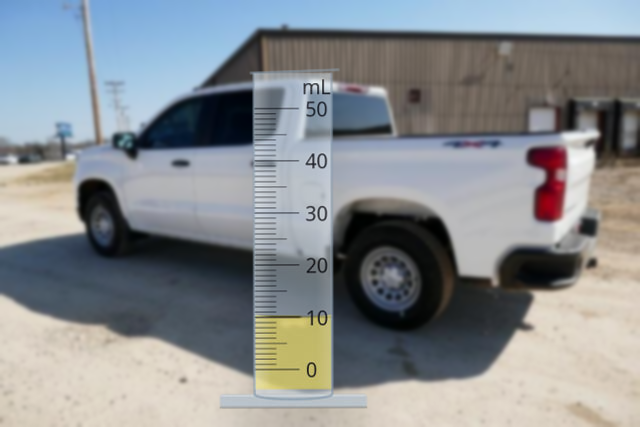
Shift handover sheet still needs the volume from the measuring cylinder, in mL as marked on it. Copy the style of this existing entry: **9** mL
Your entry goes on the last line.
**10** mL
